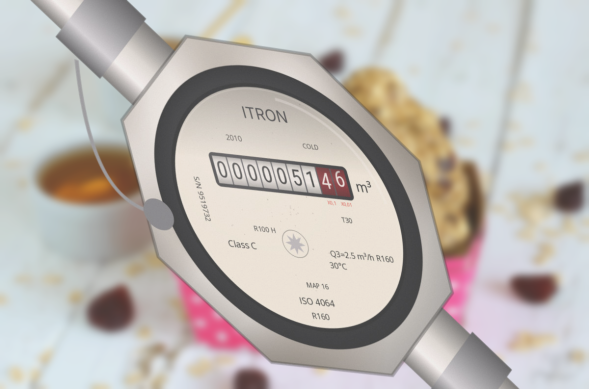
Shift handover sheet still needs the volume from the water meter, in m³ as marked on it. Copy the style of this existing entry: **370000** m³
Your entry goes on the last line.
**51.46** m³
